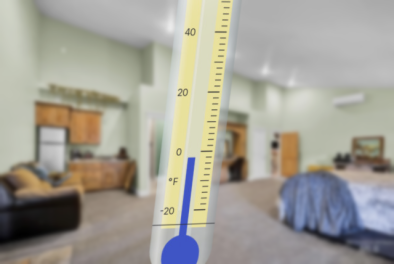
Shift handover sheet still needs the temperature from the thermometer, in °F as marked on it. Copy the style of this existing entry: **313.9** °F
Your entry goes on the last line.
**-2** °F
